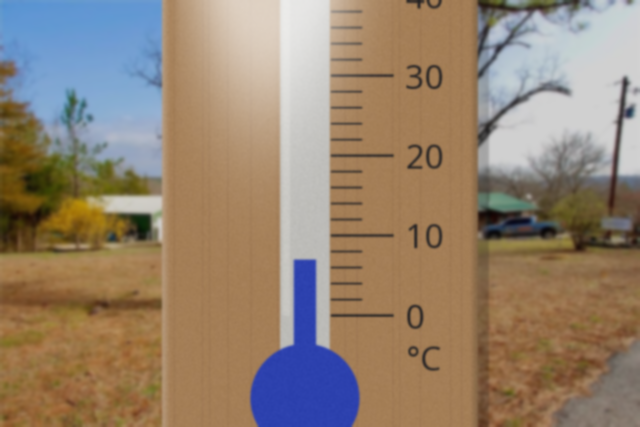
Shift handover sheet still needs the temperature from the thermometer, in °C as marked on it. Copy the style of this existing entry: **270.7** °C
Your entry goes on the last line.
**7** °C
